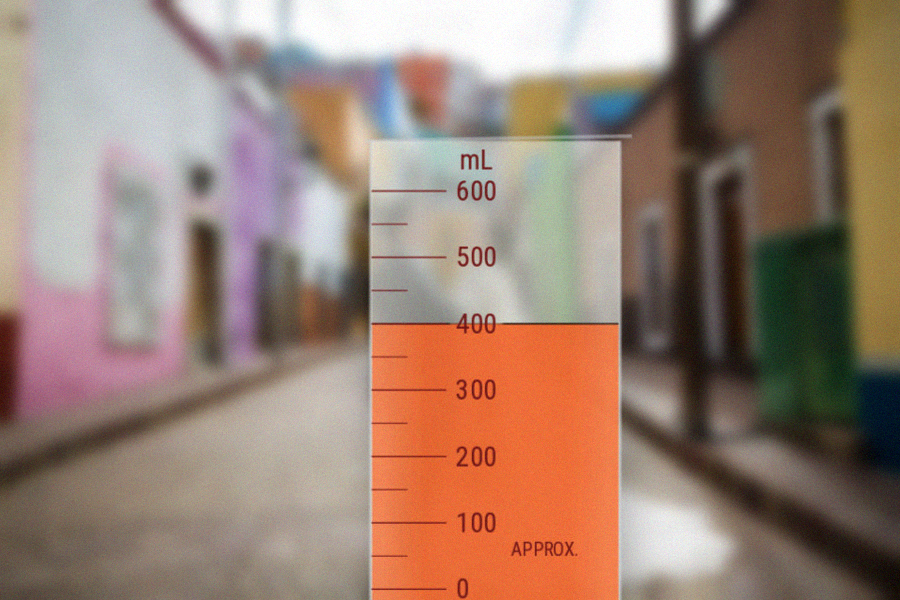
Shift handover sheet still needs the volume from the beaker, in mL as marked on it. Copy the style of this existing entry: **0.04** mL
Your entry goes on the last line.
**400** mL
